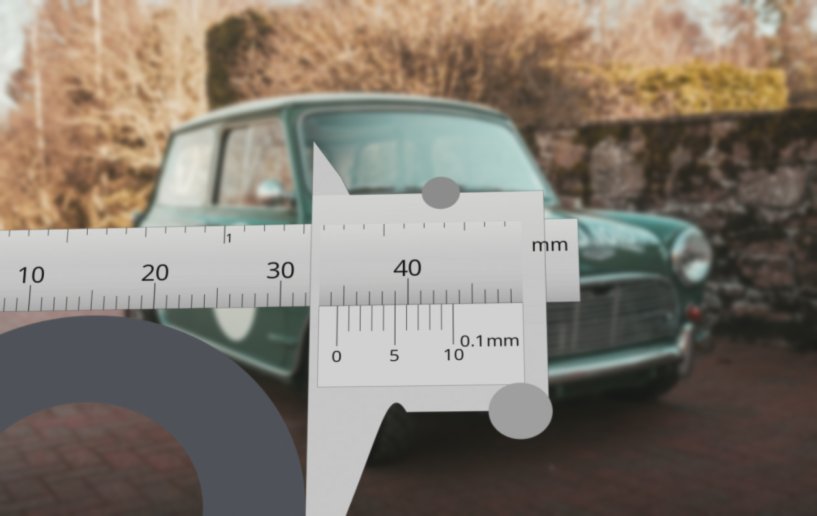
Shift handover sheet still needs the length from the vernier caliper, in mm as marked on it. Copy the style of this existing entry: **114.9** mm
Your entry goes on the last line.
**34.5** mm
